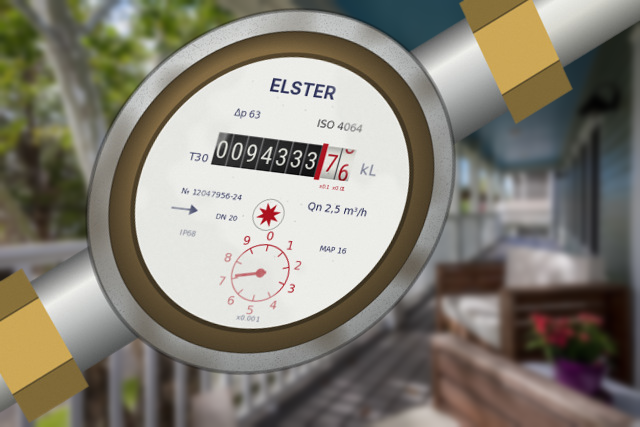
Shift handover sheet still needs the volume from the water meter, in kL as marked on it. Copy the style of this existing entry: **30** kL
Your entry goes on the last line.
**94333.757** kL
